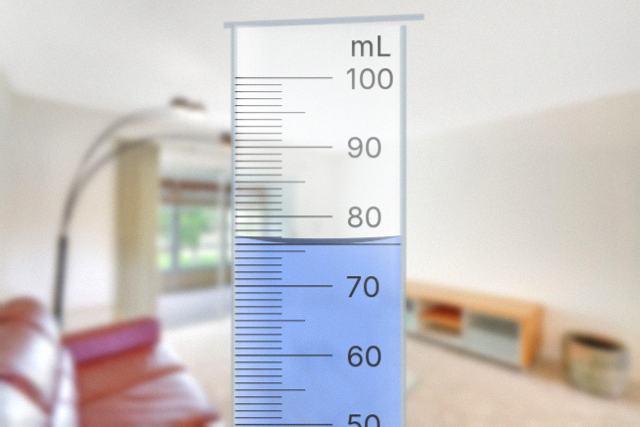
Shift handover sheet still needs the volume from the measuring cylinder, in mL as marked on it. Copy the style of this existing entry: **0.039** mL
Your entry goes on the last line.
**76** mL
